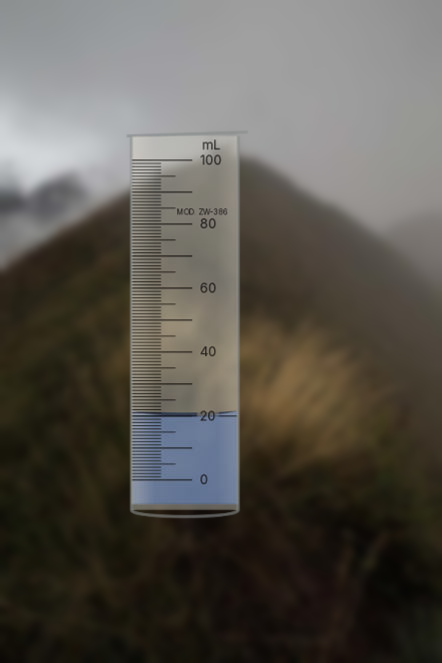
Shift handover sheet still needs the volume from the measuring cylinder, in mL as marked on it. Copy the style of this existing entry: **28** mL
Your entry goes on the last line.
**20** mL
